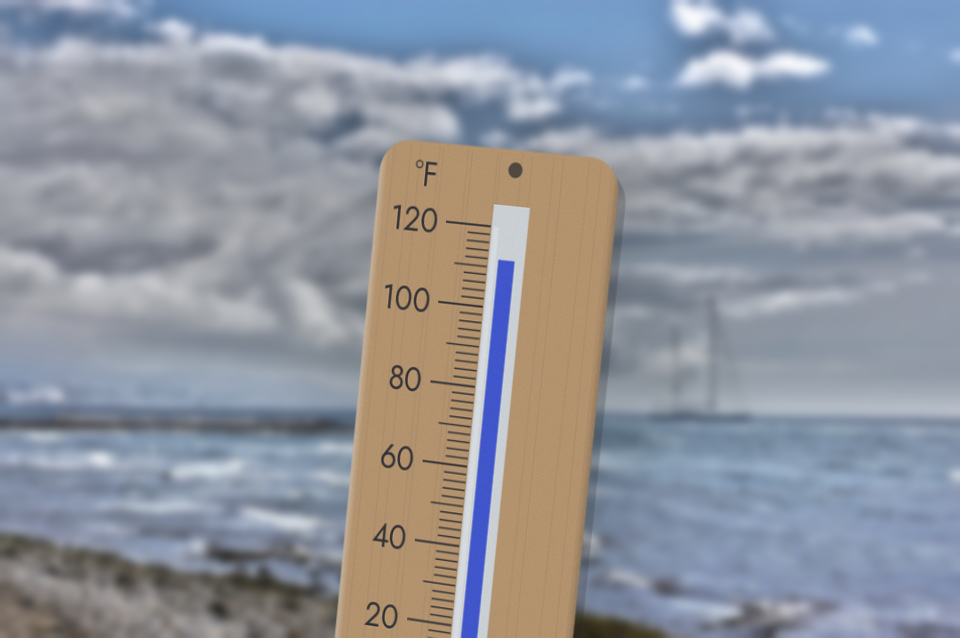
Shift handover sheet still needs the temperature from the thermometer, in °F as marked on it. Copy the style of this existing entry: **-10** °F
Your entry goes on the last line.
**112** °F
